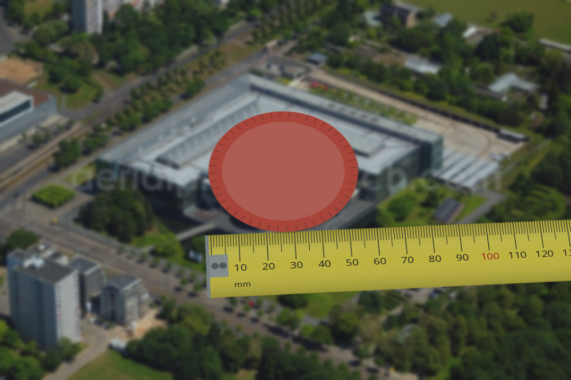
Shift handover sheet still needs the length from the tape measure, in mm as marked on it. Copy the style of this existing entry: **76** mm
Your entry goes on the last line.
**55** mm
